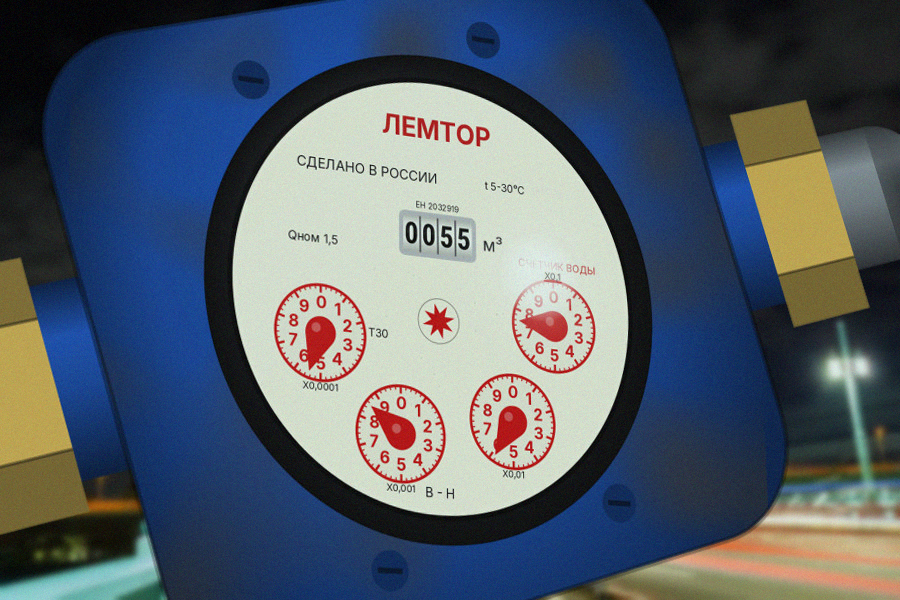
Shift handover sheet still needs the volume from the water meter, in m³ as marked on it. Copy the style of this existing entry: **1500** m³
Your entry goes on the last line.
**55.7585** m³
